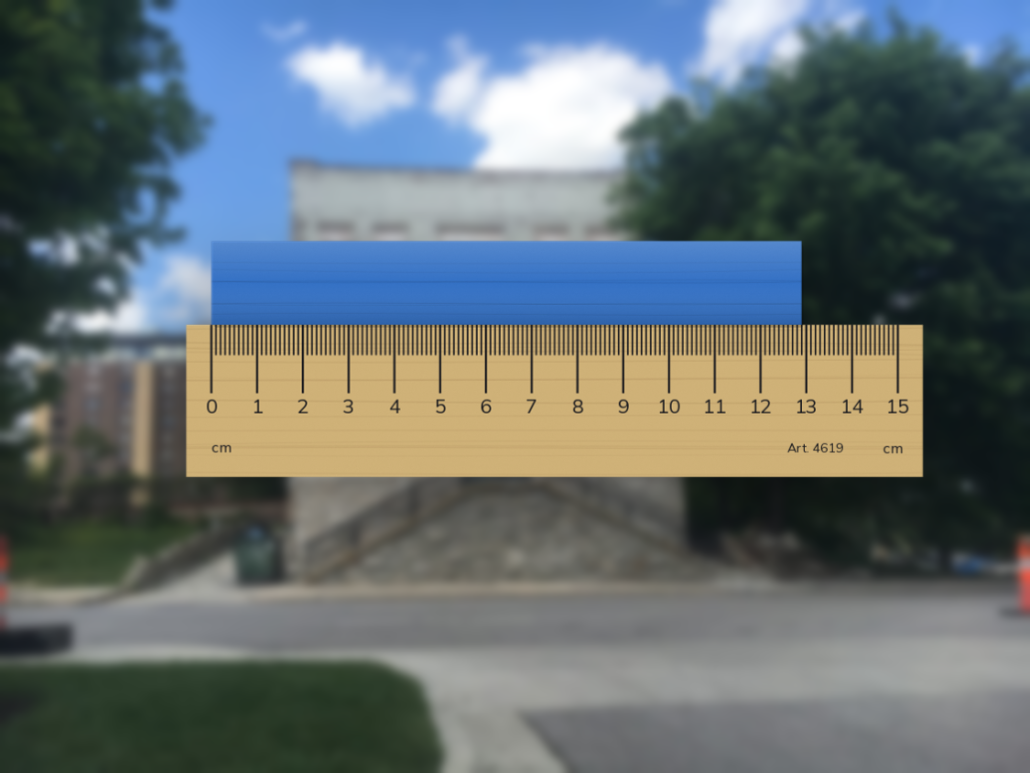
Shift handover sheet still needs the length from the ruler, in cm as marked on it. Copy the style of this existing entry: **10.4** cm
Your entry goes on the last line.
**12.9** cm
